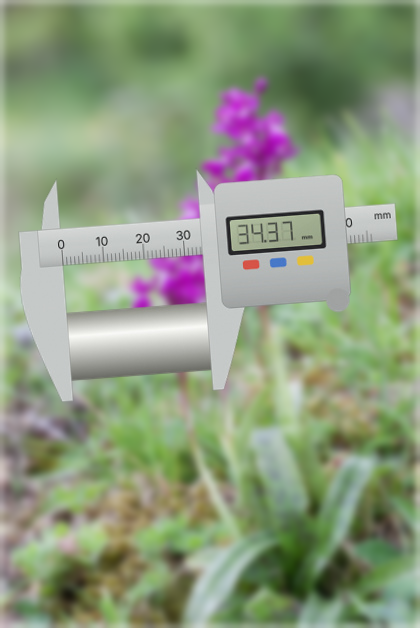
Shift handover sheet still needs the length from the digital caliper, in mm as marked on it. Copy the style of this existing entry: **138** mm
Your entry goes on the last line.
**34.37** mm
